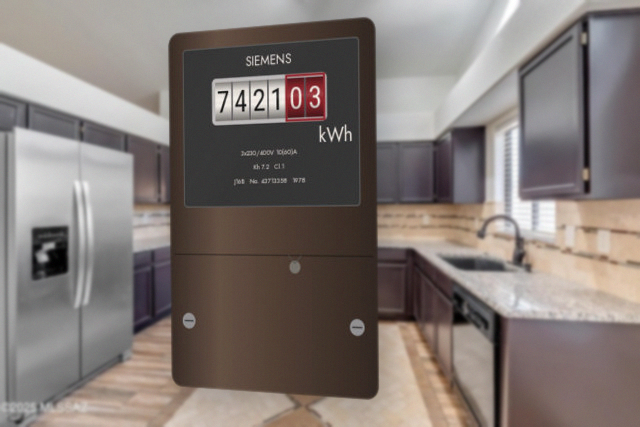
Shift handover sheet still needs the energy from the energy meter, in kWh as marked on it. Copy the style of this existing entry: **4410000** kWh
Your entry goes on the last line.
**7421.03** kWh
